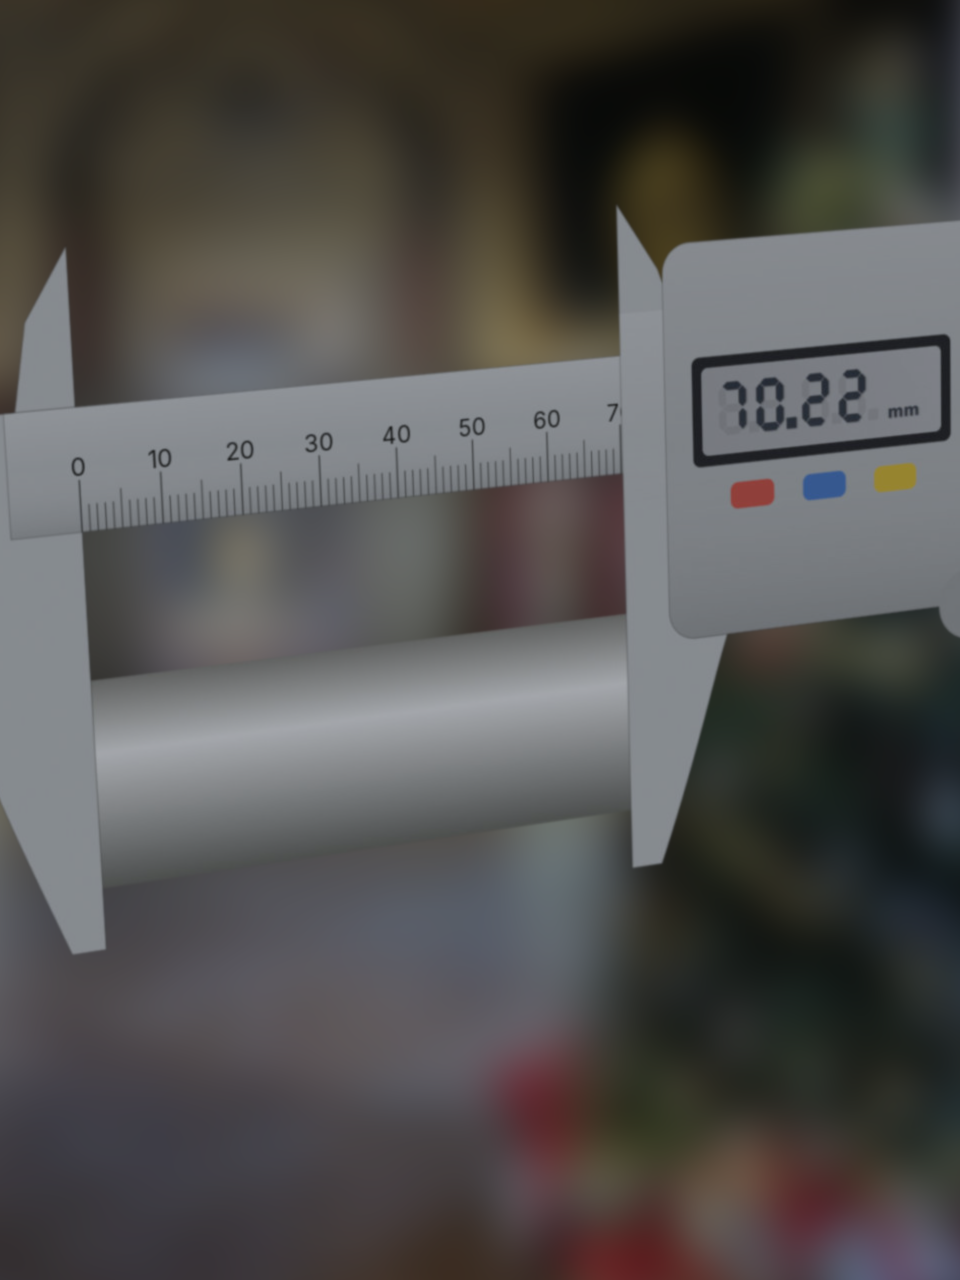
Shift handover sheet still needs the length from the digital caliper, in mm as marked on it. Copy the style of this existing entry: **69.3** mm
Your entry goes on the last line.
**70.22** mm
